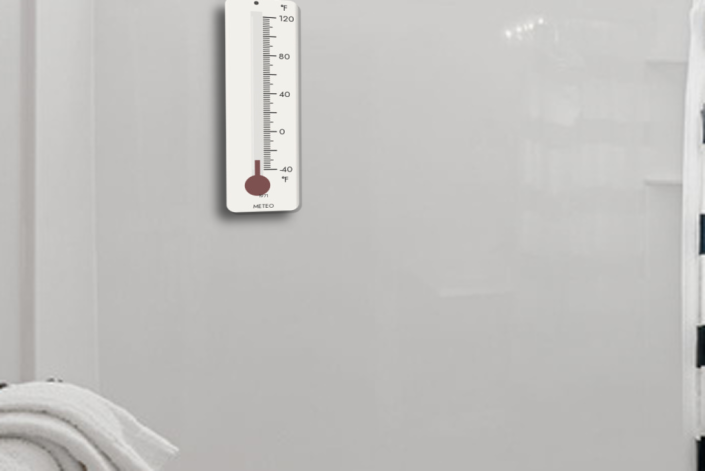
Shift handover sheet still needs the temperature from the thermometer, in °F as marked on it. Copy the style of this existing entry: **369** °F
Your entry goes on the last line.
**-30** °F
